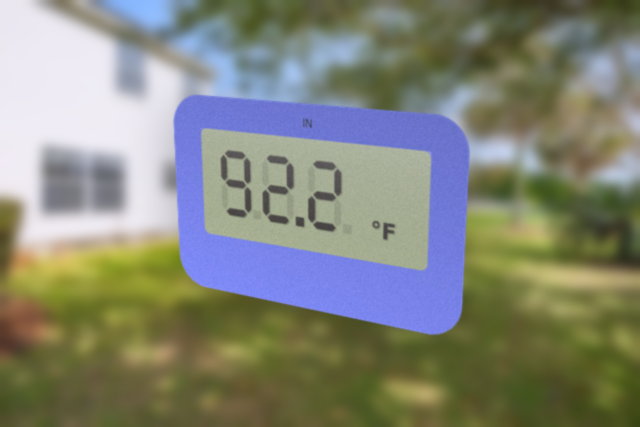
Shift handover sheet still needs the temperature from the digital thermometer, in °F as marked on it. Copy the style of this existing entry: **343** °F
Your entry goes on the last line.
**92.2** °F
